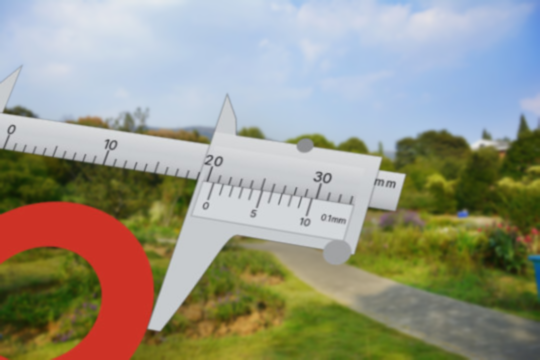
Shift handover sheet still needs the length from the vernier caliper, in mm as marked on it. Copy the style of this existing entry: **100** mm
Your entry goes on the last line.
**20.6** mm
